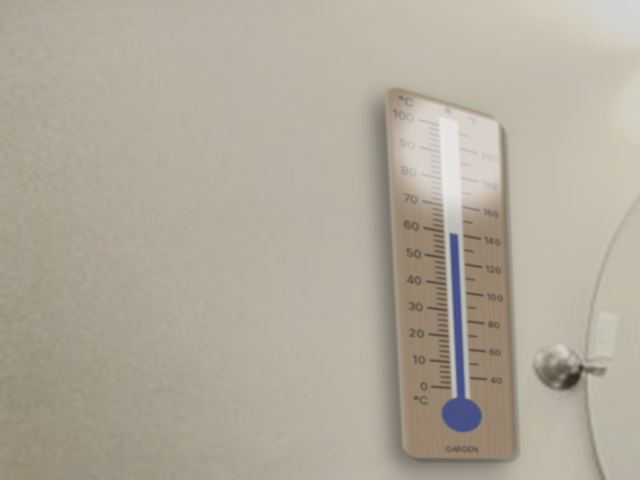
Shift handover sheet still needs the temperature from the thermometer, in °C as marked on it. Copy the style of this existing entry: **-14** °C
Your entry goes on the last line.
**60** °C
